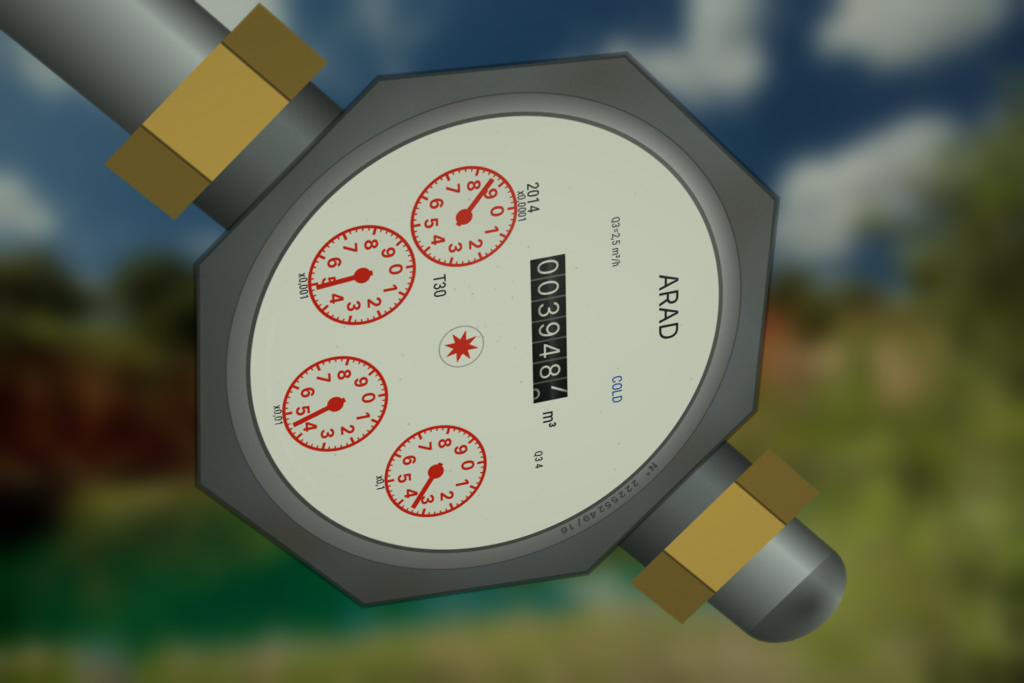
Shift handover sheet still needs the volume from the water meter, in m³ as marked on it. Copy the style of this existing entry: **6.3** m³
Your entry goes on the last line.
**39487.3448** m³
